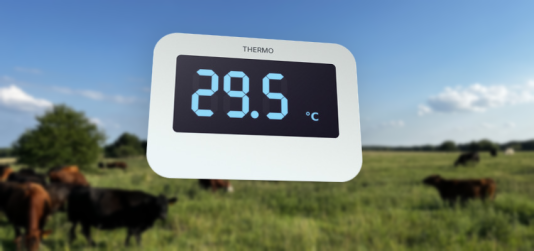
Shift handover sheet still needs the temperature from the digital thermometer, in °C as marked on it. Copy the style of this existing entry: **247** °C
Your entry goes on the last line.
**29.5** °C
